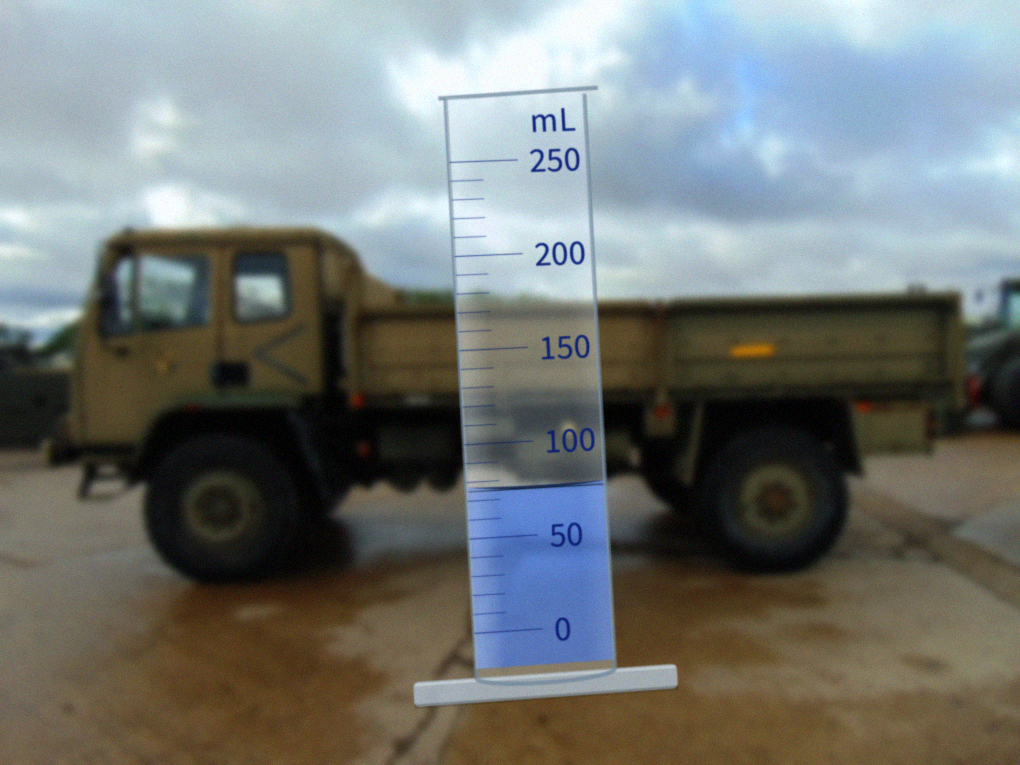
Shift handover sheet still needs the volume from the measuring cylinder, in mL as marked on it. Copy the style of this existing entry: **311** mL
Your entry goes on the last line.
**75** mL
